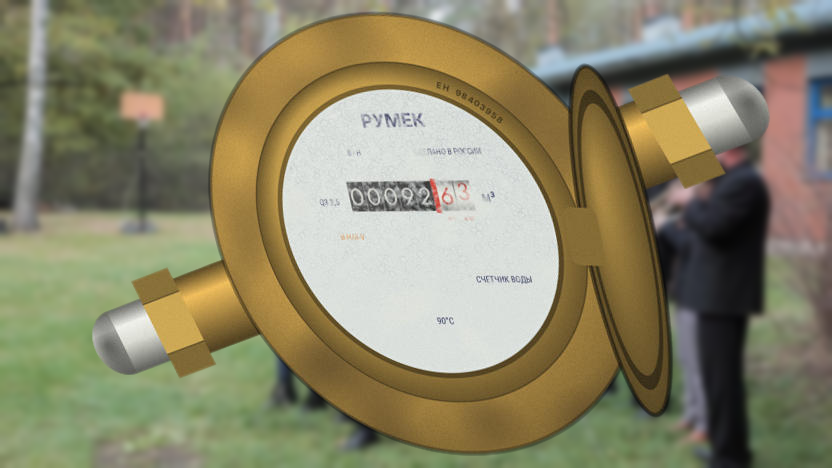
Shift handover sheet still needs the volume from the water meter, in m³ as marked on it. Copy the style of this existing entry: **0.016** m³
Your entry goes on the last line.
**92.63** m³
